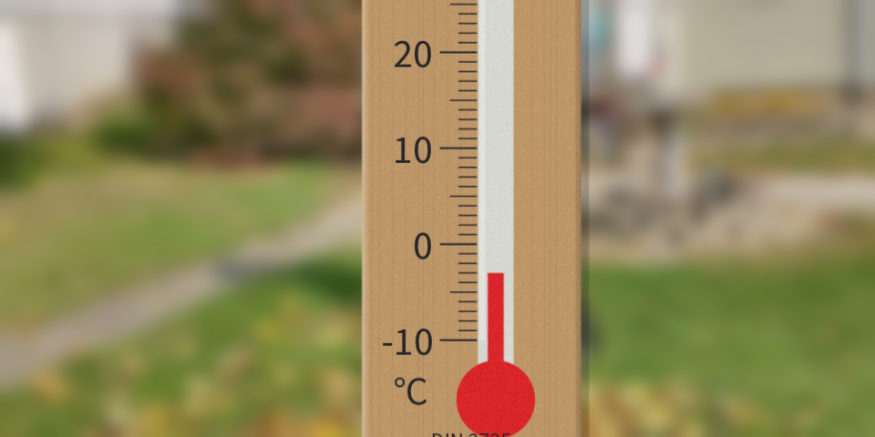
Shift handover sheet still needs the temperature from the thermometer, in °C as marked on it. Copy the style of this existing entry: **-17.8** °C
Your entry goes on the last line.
**-3** °C
